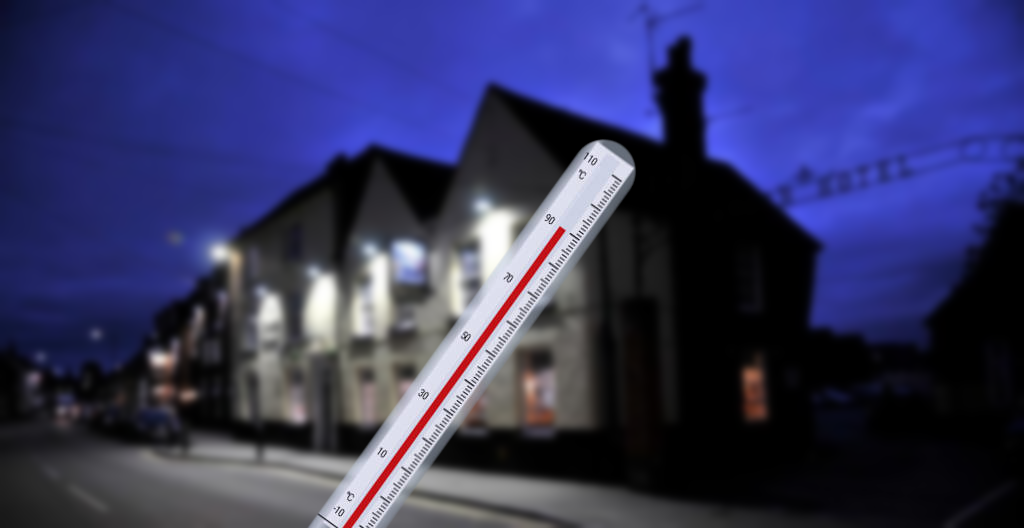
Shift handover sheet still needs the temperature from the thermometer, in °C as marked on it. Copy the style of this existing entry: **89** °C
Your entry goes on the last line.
**90** °C
